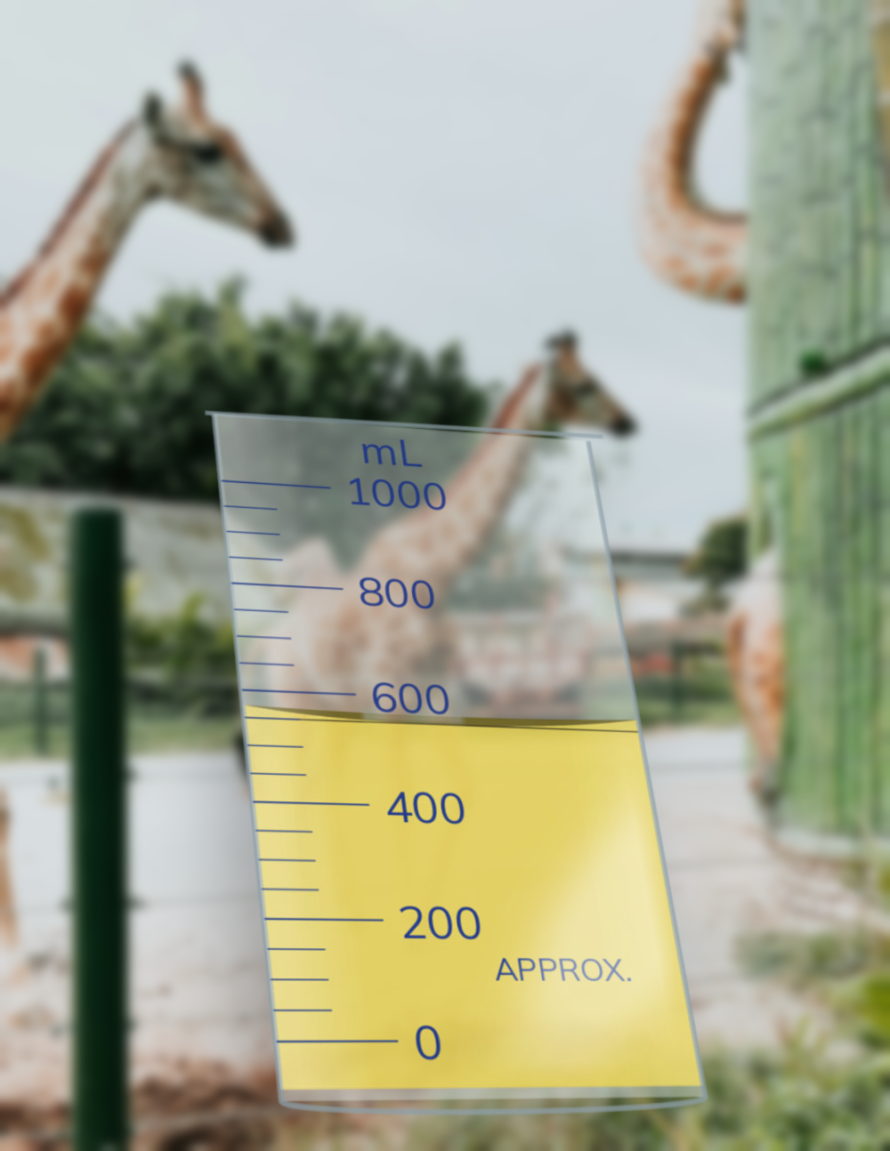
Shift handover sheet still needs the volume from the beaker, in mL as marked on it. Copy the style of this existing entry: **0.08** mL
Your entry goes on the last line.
**550** mL
